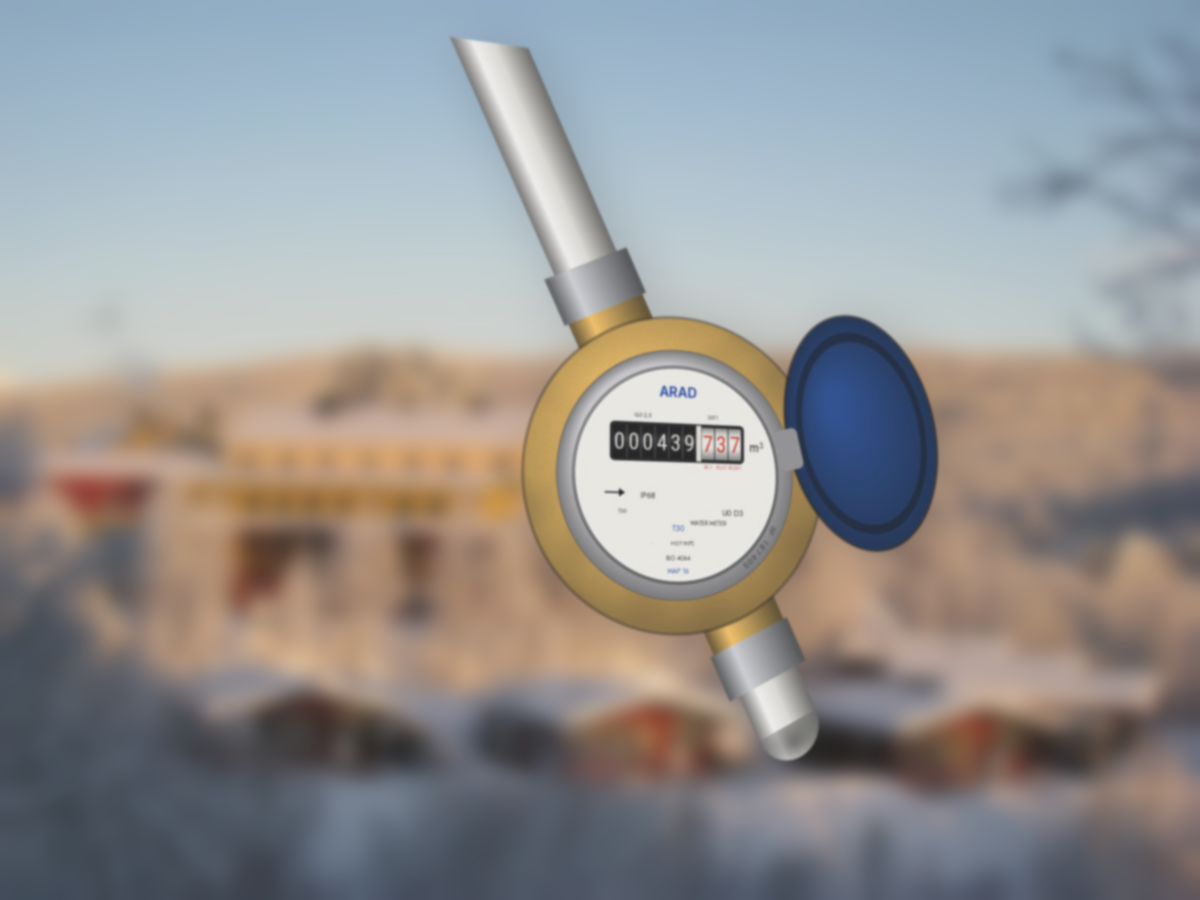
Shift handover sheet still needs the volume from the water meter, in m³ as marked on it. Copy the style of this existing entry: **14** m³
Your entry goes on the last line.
**439.737** m³
